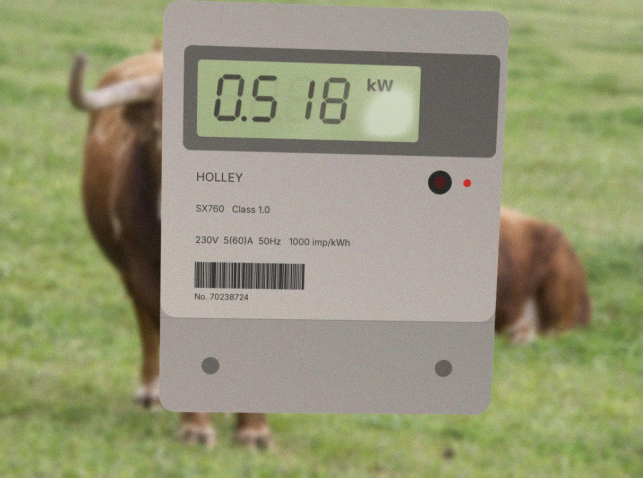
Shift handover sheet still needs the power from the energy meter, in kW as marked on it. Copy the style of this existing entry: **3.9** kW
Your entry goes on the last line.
**0.518** kW
